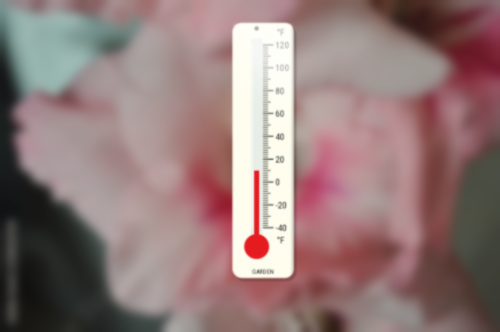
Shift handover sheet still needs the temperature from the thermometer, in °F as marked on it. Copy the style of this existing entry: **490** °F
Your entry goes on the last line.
**10** °F
